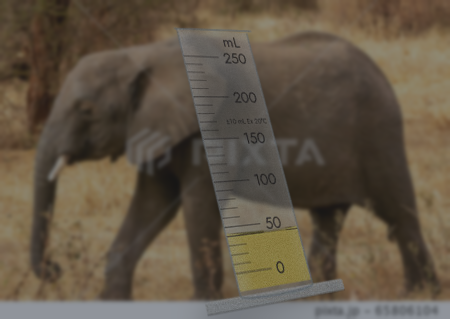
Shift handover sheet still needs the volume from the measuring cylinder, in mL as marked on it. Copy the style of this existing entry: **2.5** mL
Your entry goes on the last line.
**40** mL
